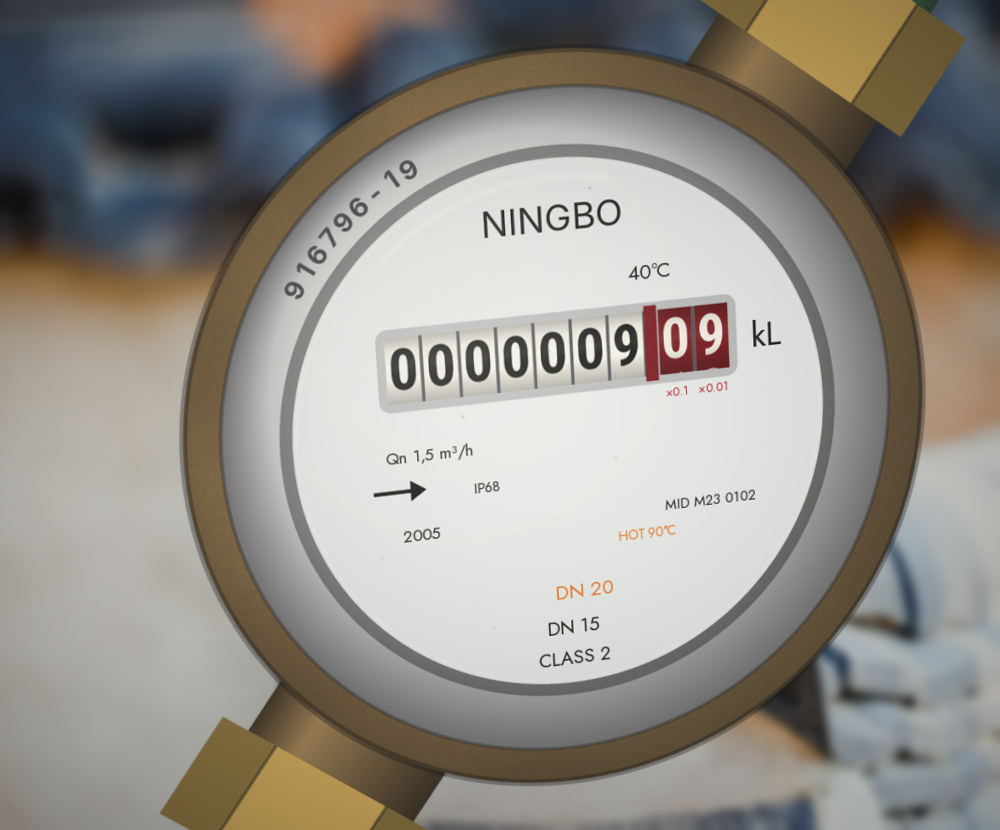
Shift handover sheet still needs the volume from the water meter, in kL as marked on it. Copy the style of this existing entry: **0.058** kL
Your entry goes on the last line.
**9.09** kL
